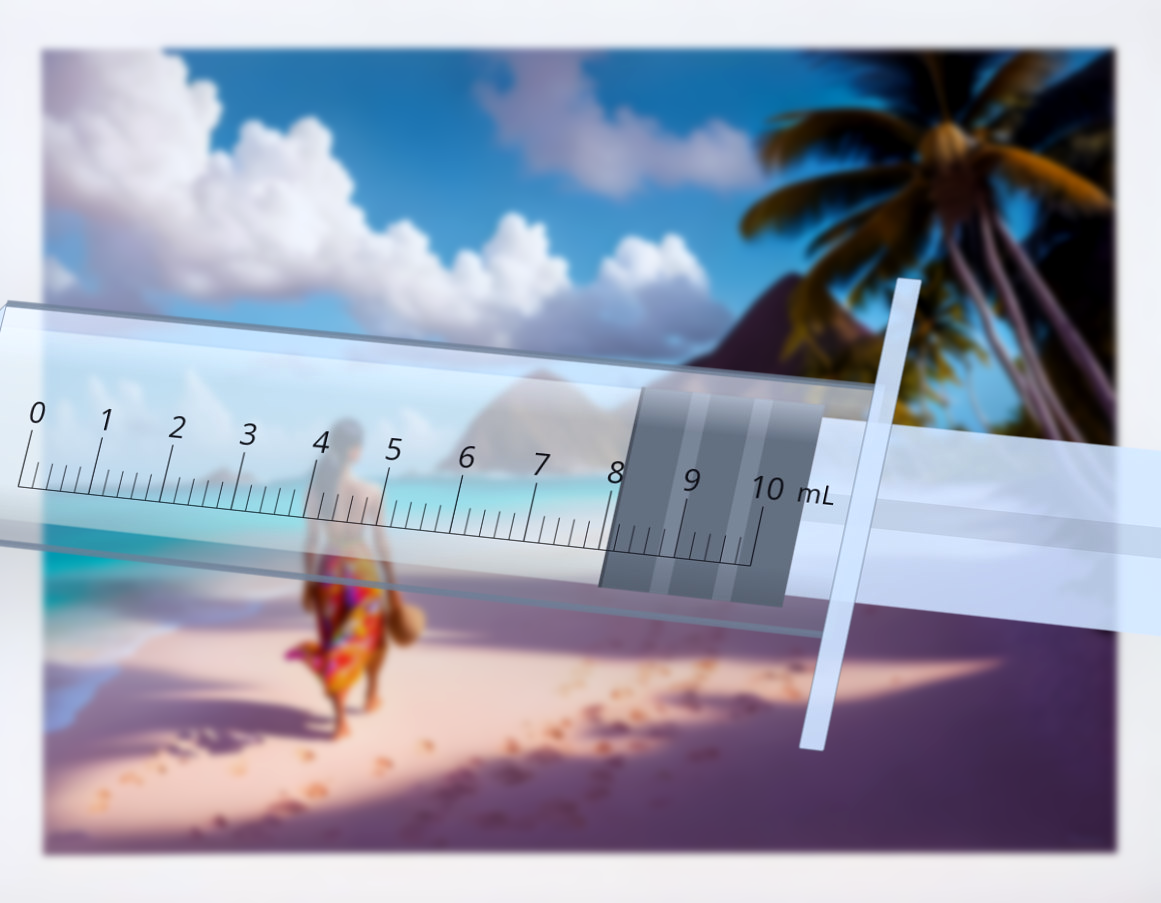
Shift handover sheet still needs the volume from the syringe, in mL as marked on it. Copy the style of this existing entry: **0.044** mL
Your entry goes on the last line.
**8.1** mL
